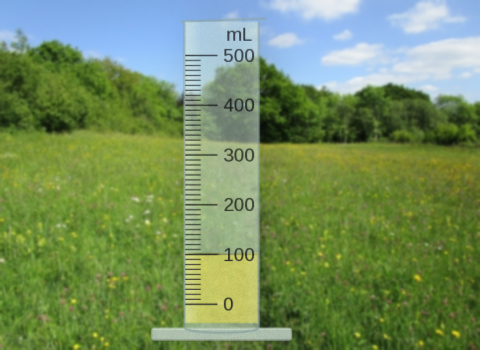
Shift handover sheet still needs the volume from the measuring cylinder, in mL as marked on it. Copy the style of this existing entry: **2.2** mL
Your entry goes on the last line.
**100** mL
